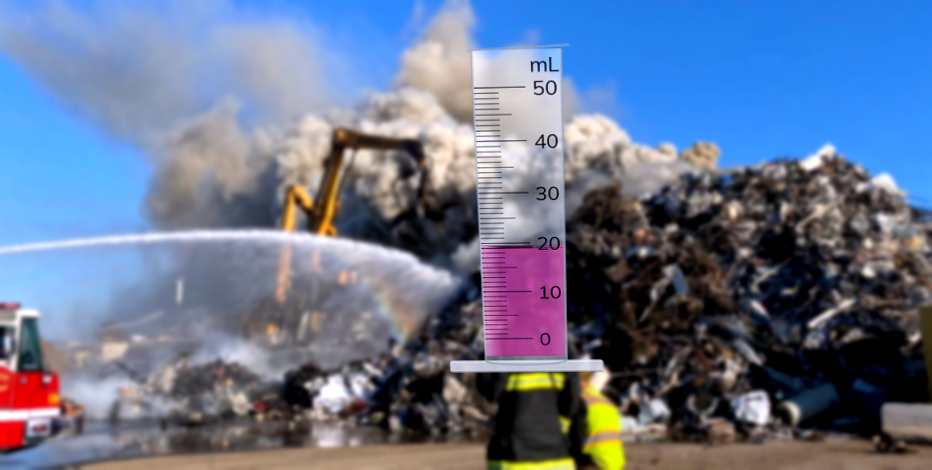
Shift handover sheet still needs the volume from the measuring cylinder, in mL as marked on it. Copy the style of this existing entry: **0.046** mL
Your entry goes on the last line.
**19** mL
